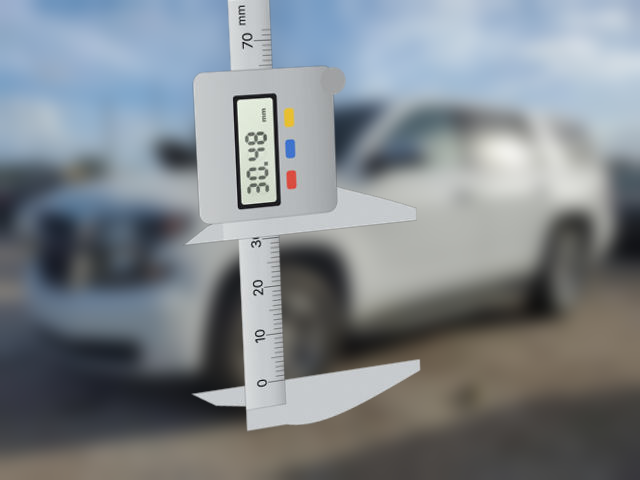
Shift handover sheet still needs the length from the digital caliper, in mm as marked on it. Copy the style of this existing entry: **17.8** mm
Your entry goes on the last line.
**30.48** mm
